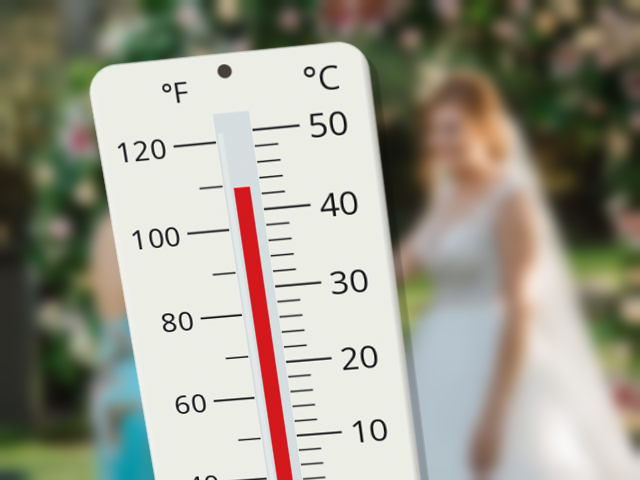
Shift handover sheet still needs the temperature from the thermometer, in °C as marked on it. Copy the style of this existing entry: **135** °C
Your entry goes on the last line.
**43** °C
